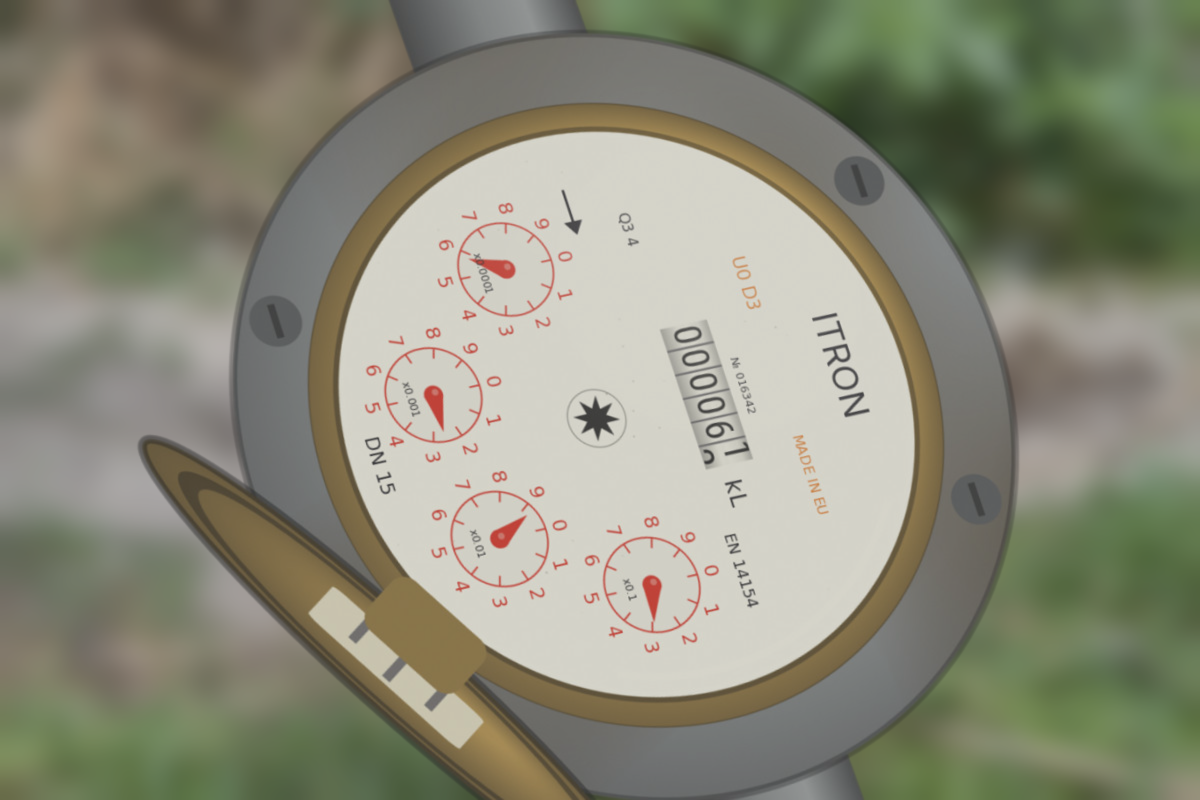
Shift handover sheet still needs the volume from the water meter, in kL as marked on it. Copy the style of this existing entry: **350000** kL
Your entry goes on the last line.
**61.2925** kL
